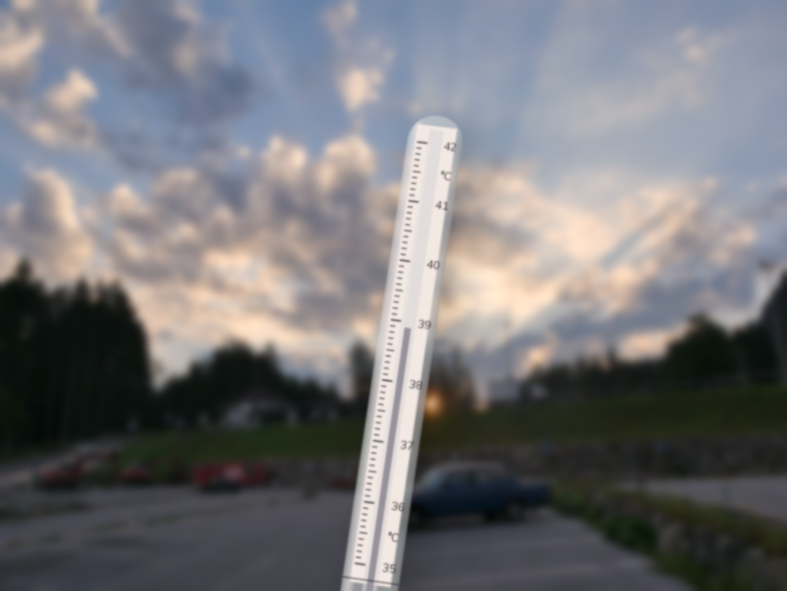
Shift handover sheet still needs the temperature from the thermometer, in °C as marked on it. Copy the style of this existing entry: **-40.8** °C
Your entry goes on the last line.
**38.9** °C
